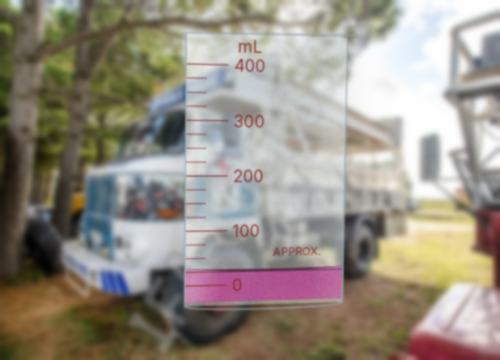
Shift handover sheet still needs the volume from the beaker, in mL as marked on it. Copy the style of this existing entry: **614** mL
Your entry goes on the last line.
**25** mL
